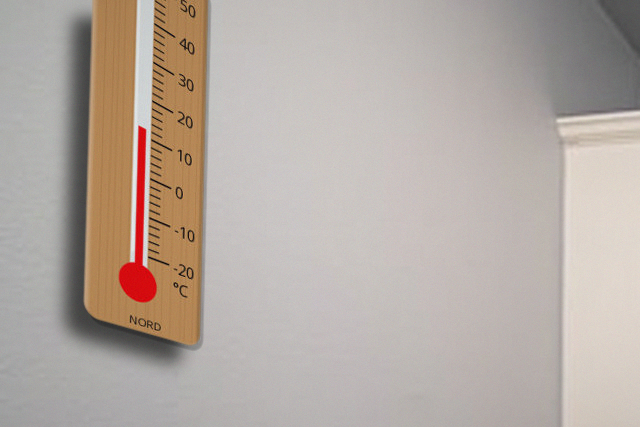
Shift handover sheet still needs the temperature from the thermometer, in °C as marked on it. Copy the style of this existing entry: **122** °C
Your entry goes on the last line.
**12** °C
